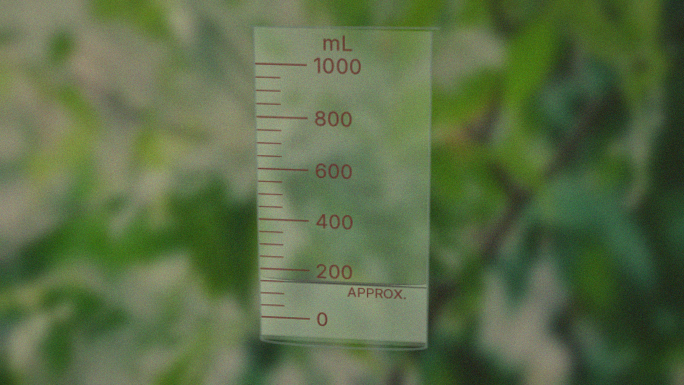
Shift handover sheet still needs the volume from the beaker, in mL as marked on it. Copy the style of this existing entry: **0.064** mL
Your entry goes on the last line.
**150** mL
